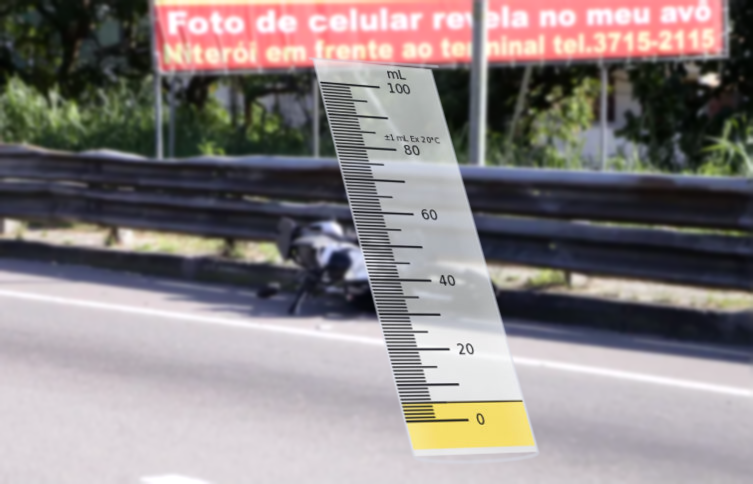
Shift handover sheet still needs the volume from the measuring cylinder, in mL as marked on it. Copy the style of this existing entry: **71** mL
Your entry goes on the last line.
**5** mL
